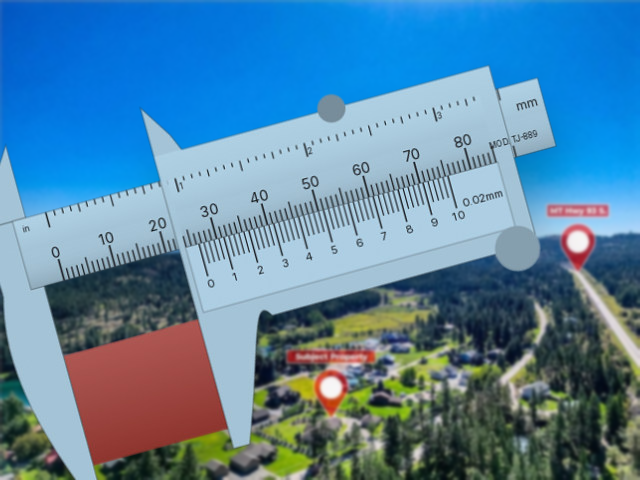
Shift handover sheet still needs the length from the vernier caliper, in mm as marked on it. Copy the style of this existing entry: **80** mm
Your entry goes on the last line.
**26.5** mm
